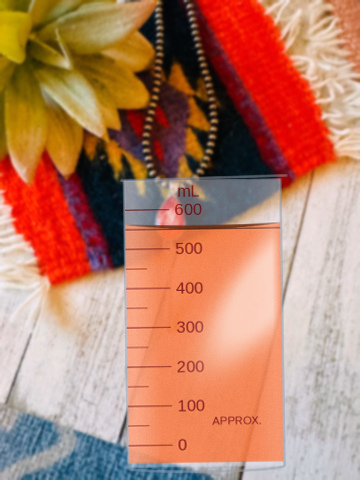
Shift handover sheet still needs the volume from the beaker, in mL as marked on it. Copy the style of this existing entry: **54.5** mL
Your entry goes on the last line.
**550** mL
